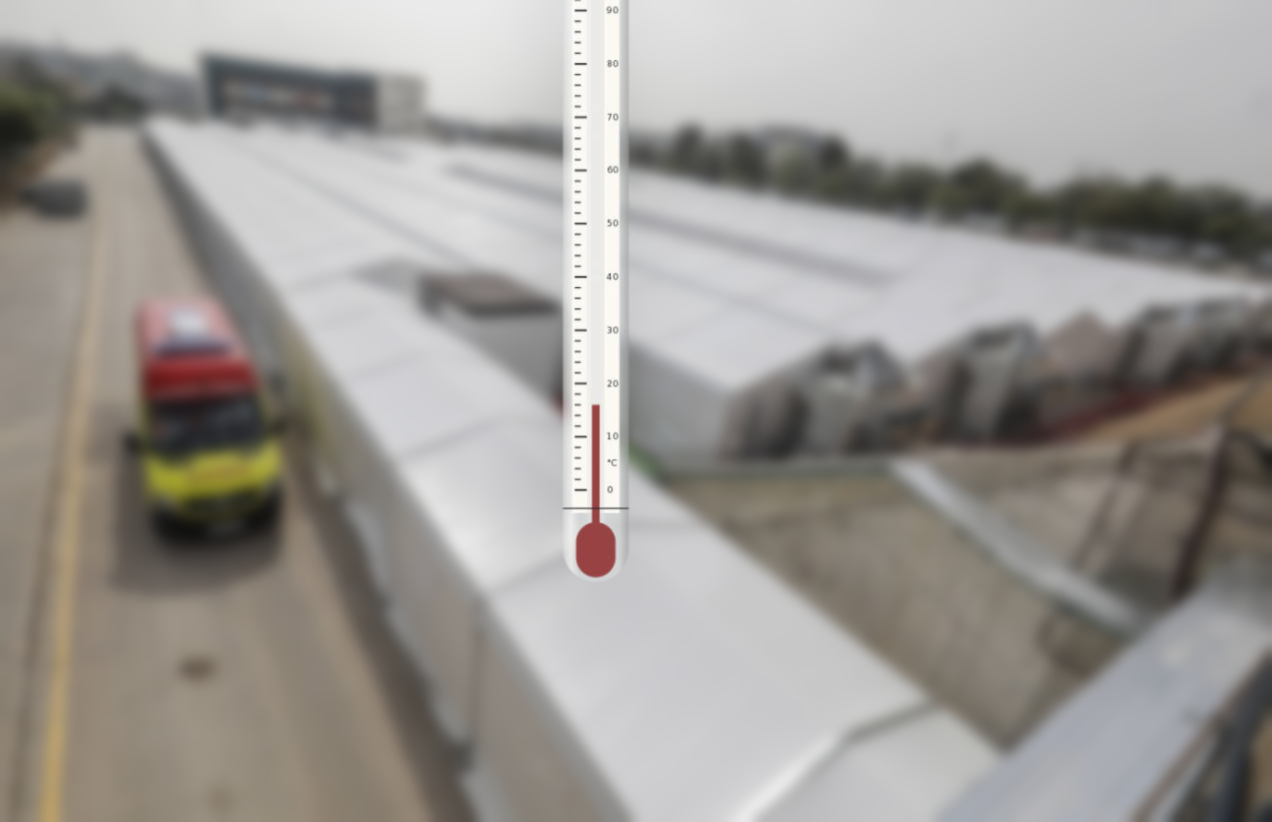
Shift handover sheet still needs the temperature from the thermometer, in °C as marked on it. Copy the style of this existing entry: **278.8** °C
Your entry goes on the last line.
**16** °C
